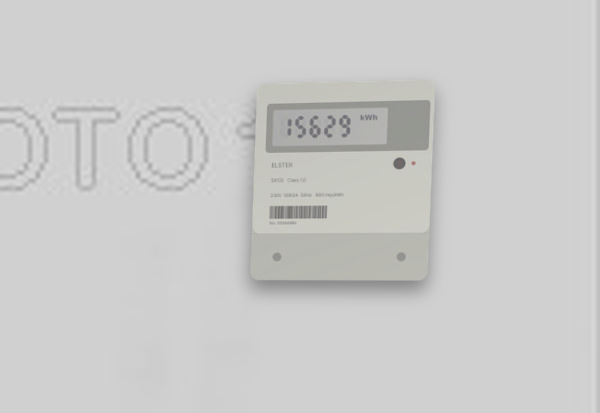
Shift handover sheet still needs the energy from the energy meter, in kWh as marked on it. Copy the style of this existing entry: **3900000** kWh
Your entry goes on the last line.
**15629** kWh
